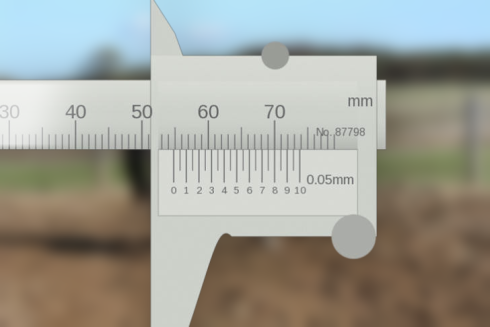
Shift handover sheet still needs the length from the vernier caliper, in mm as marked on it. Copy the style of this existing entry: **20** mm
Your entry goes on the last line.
**54.8** mm
